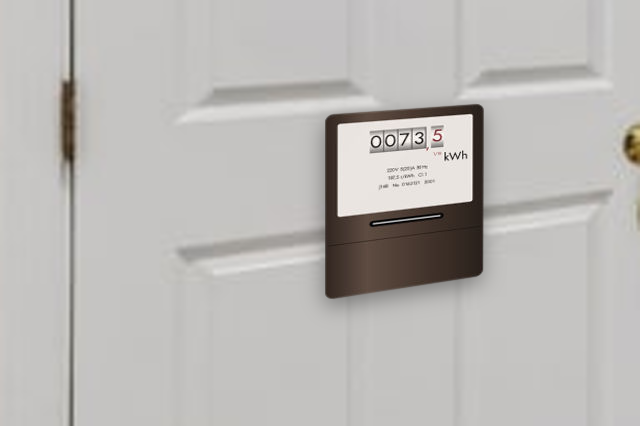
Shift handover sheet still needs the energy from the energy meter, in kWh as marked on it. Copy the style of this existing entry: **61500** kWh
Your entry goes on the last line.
**73.5** kWh
